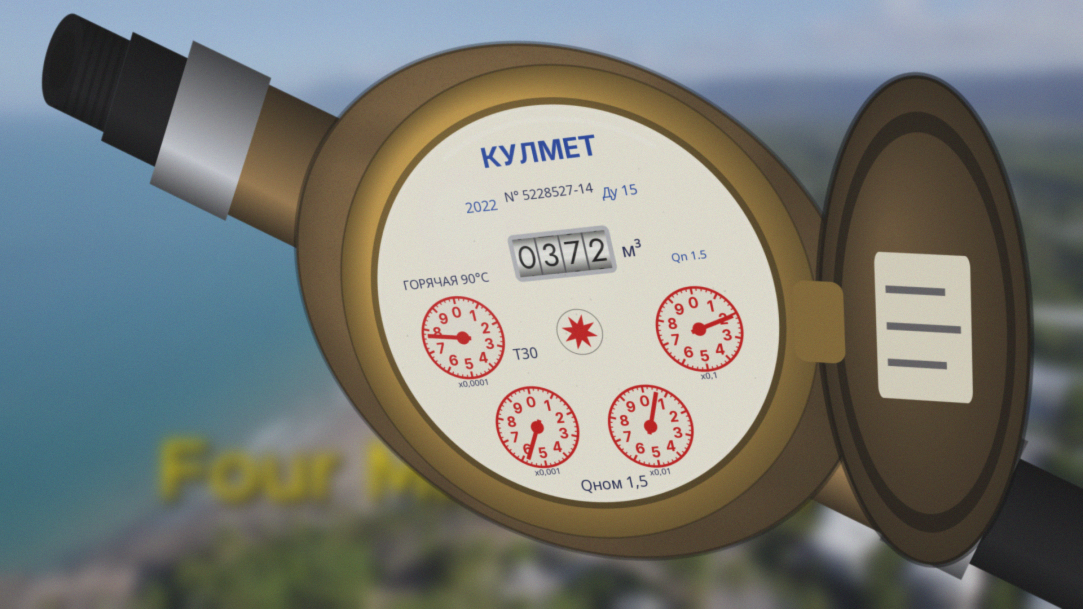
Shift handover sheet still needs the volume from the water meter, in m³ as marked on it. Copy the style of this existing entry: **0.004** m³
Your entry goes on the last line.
**372.2057** m³
